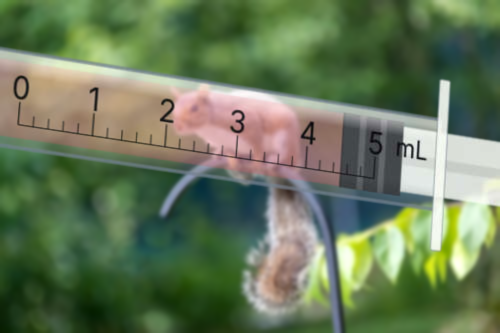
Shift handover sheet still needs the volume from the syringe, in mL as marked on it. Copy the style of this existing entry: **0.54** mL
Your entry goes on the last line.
**4.5** mL
